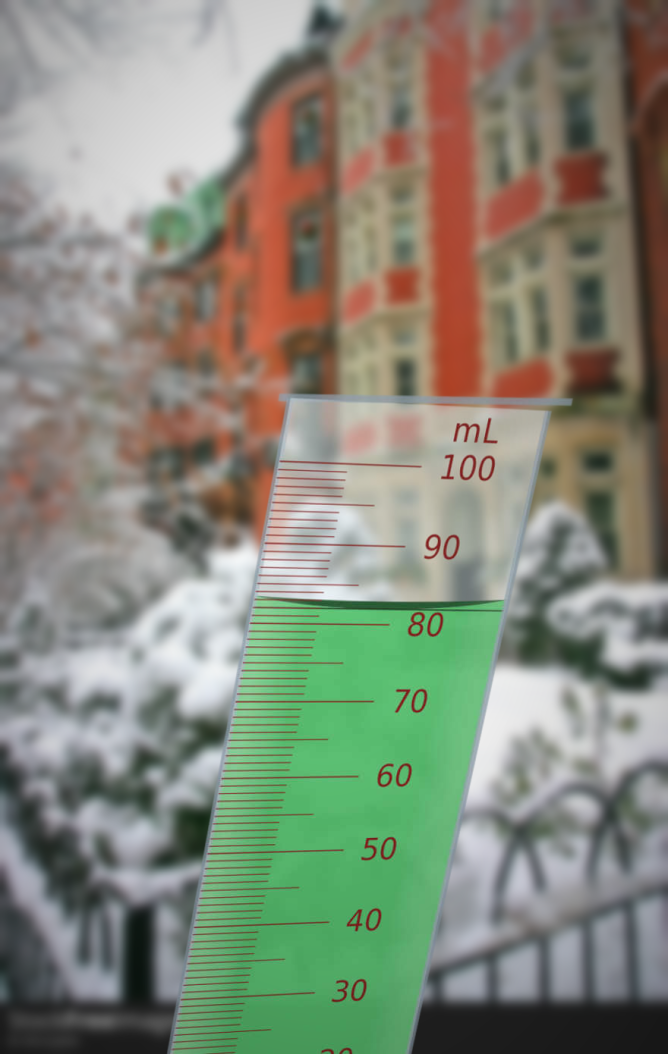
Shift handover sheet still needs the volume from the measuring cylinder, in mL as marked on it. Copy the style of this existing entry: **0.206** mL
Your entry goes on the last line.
**82** mL
